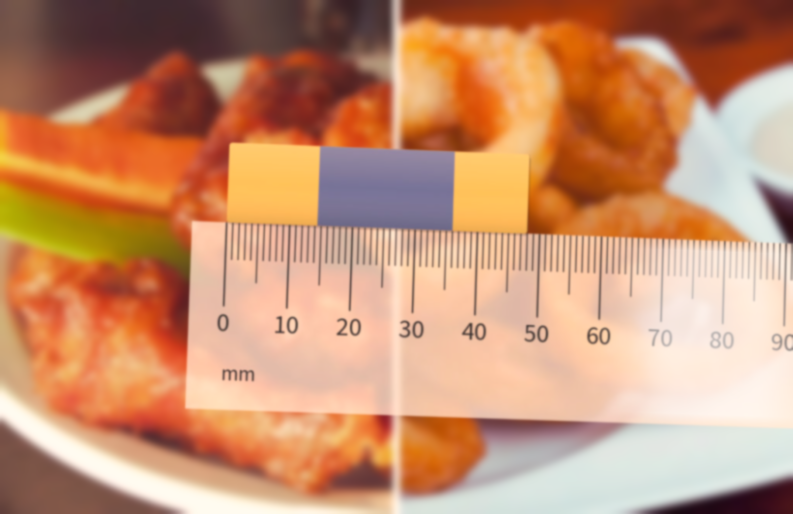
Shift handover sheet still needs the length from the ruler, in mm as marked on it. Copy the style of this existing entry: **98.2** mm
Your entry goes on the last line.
**48** mm
